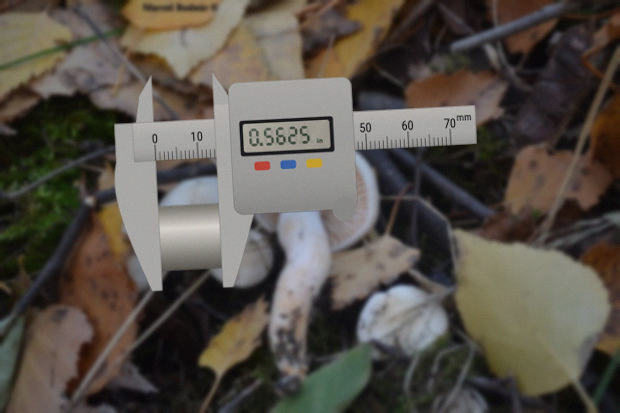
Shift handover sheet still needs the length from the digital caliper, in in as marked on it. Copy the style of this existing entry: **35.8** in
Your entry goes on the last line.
**0.5625** in
